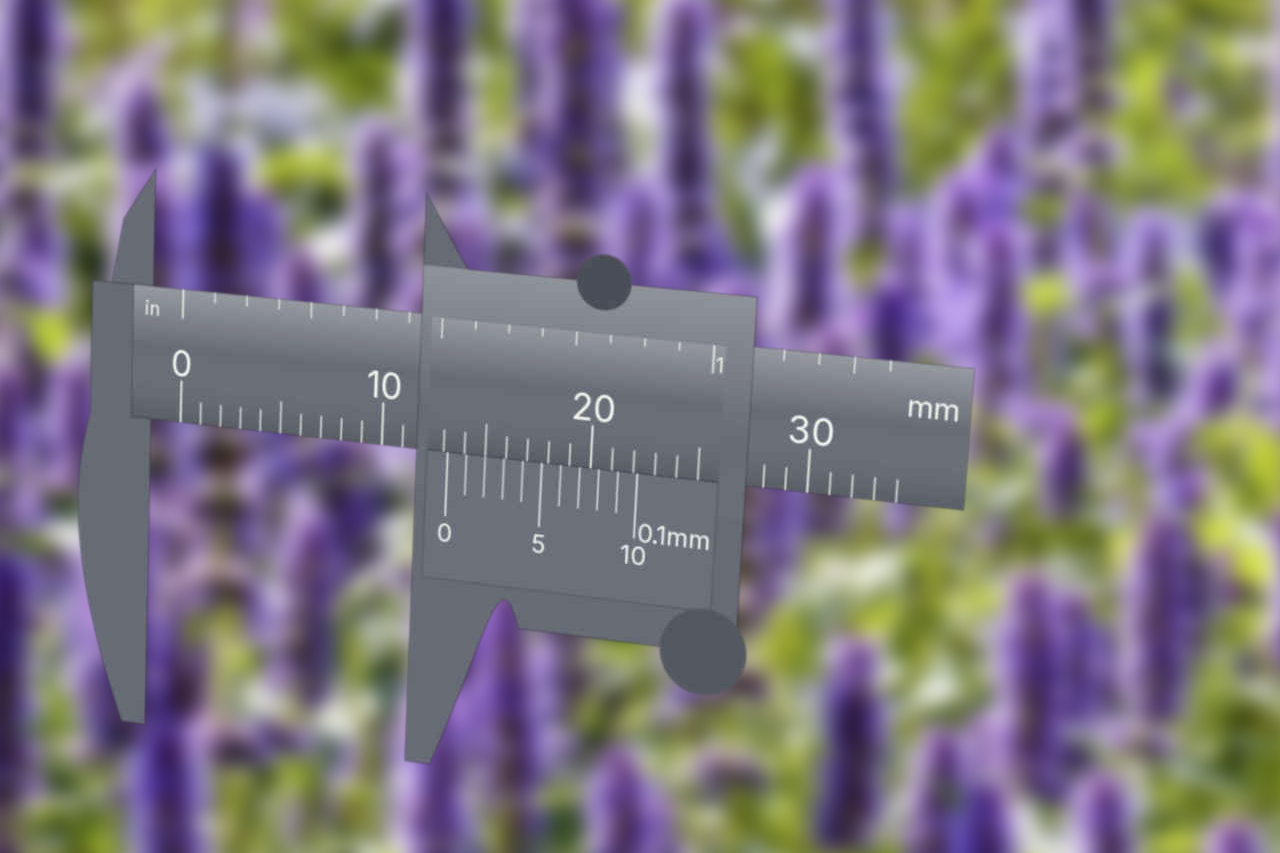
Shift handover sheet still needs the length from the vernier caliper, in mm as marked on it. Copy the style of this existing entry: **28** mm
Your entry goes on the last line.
**13.2** mm
